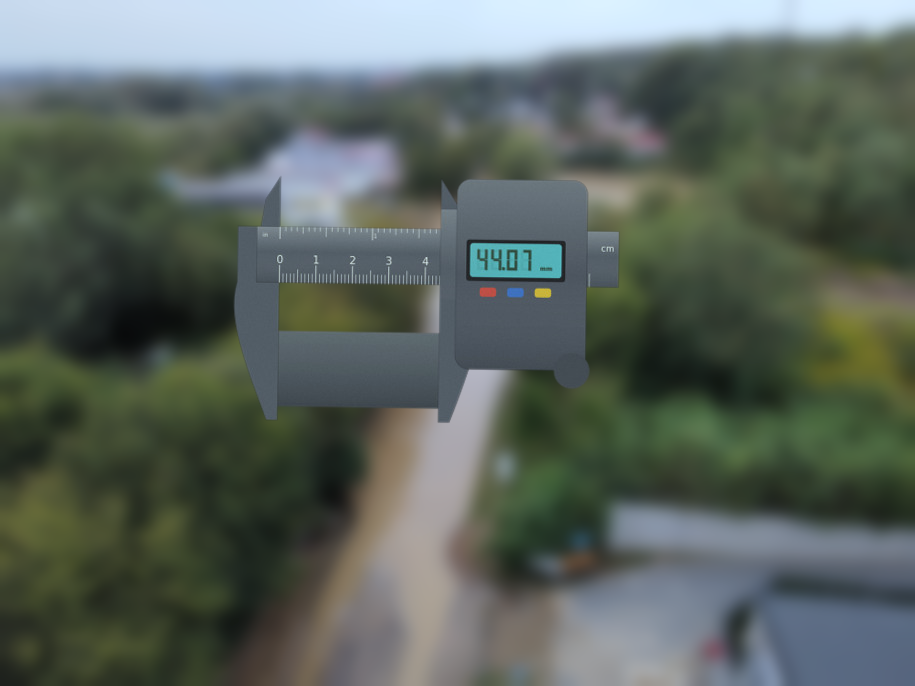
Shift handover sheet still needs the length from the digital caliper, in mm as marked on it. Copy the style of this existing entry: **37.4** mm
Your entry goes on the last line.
**44.07** mm
